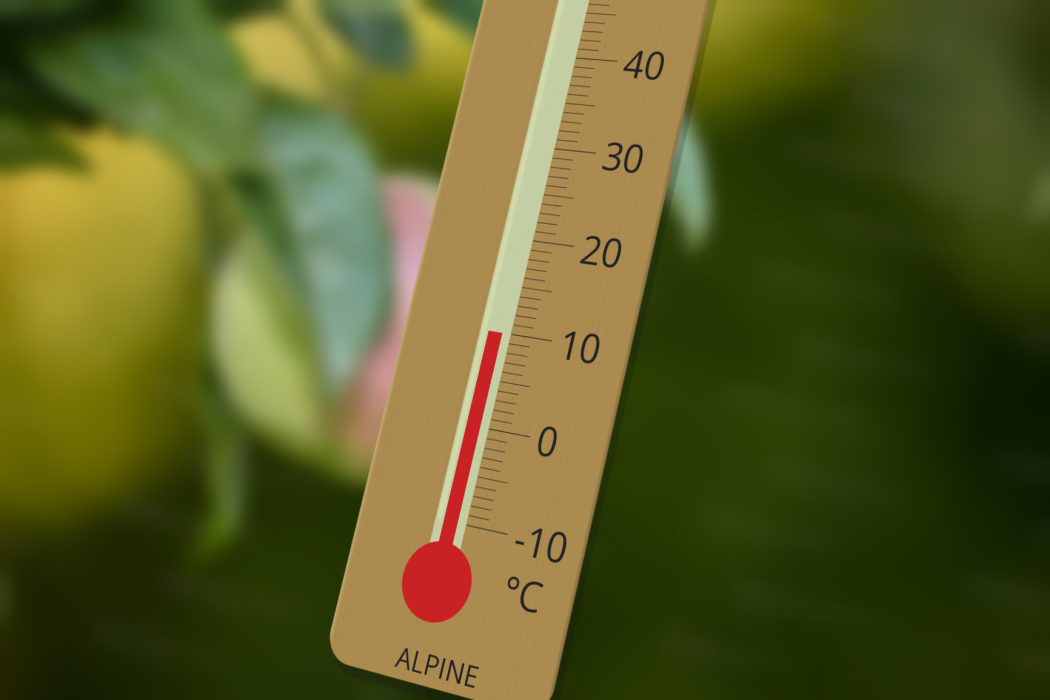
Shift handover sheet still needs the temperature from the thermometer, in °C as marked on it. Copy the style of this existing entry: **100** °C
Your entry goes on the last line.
**10** °C
